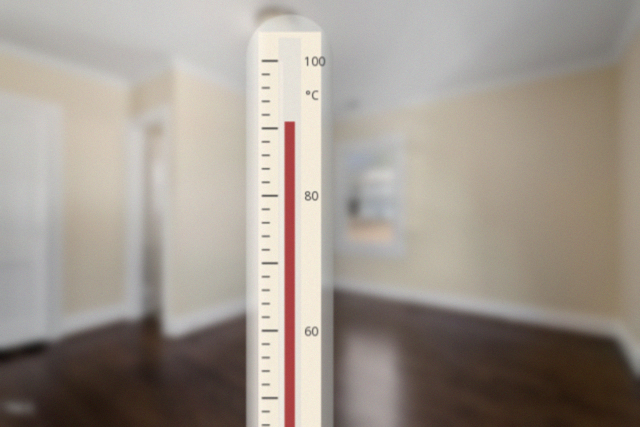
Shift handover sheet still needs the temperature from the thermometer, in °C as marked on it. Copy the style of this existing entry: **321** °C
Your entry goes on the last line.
**91** °C
